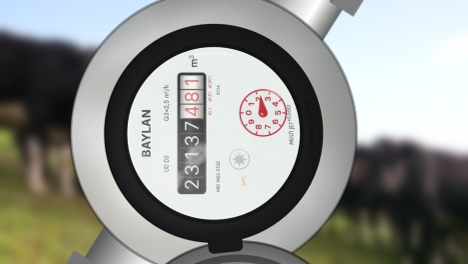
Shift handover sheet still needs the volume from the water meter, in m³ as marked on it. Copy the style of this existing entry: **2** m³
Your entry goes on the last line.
**23137.4812** m³
